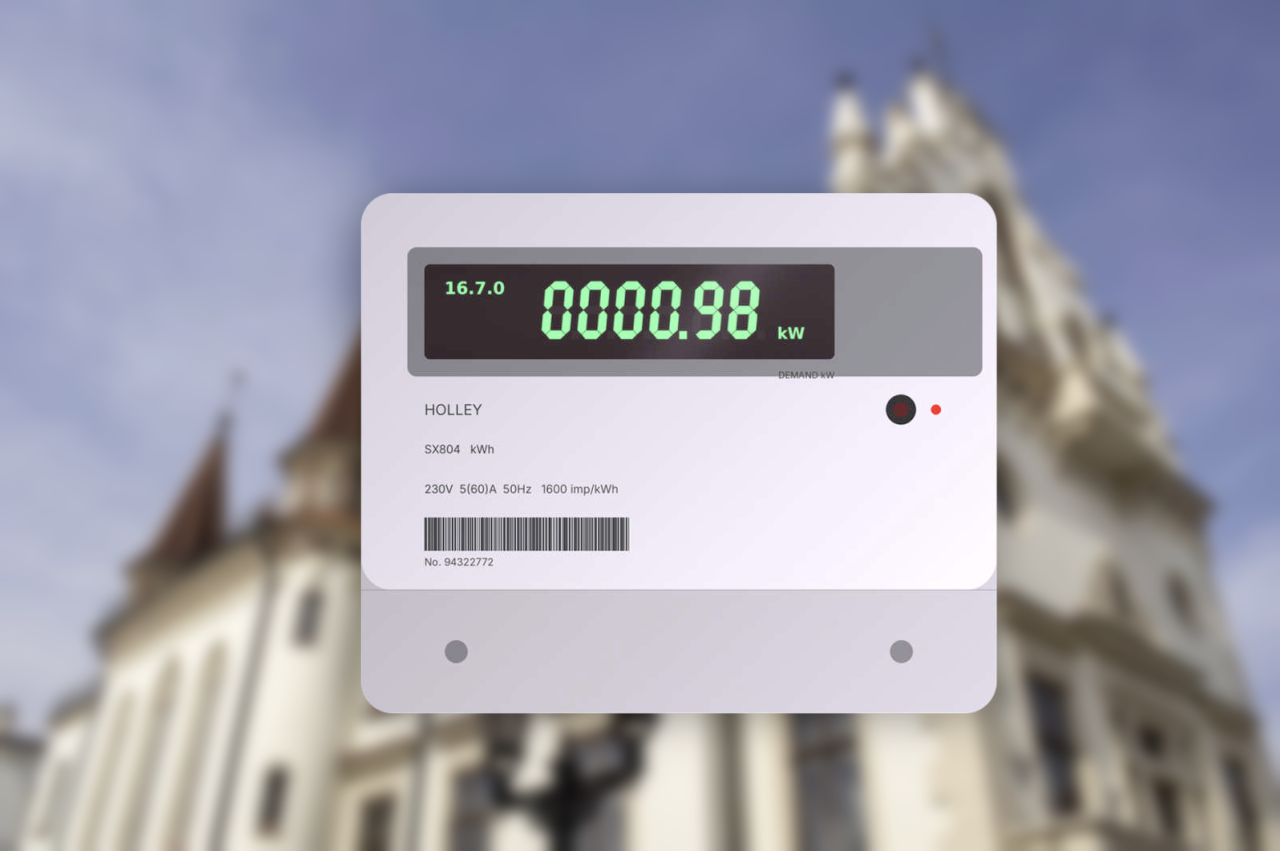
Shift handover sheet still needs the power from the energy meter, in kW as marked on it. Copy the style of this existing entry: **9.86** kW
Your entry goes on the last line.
**0.98** kW
